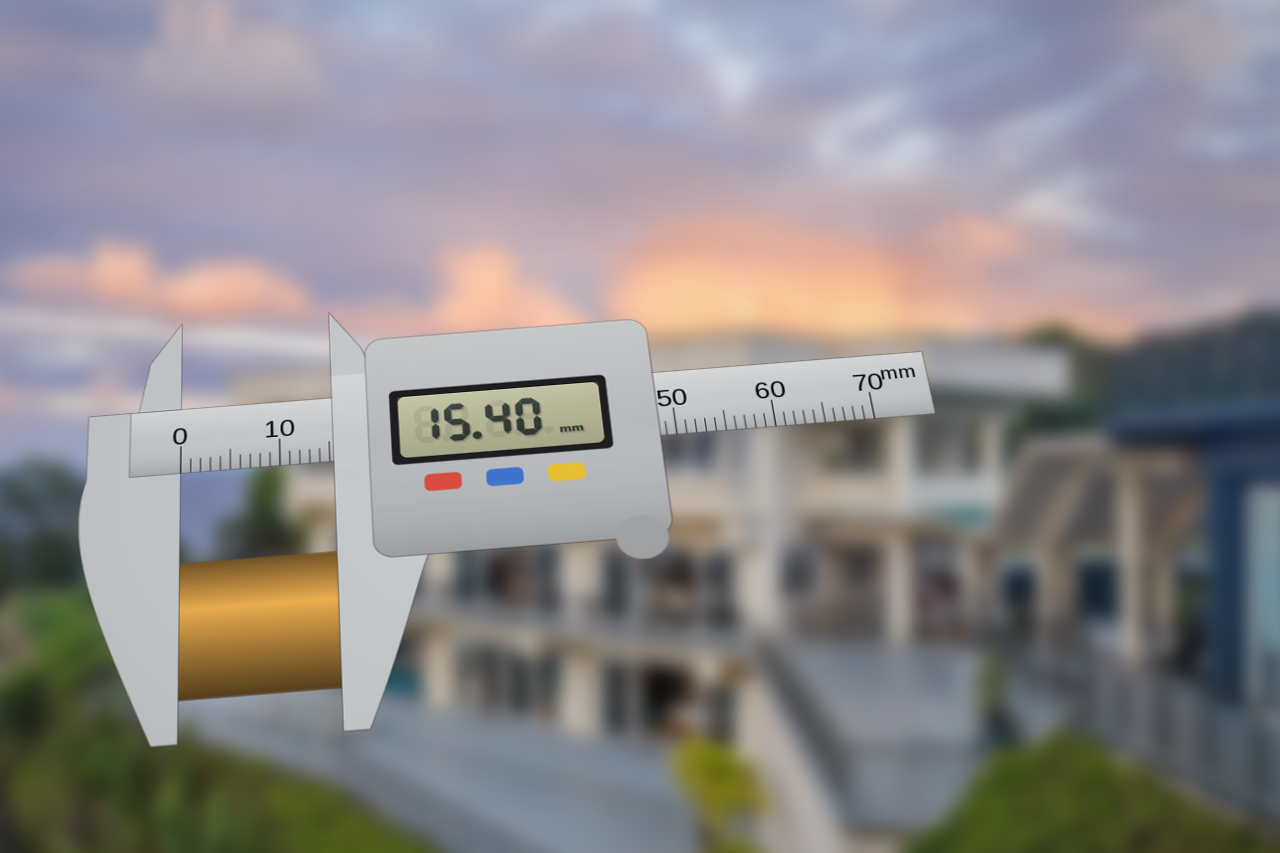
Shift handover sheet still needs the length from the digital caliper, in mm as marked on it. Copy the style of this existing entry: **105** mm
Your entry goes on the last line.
**15.40** mm
